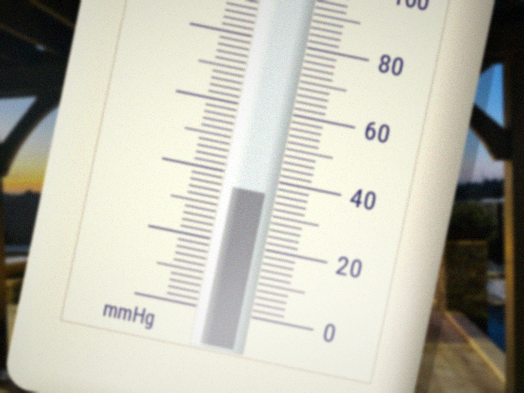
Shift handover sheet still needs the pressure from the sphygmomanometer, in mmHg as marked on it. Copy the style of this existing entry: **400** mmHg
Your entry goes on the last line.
**36** mmHg
